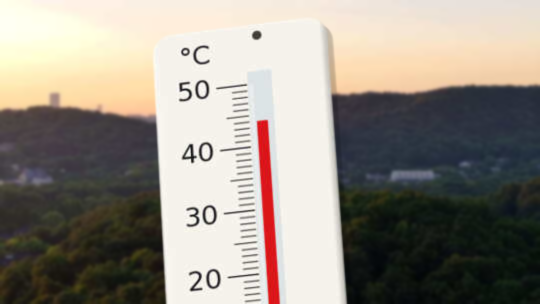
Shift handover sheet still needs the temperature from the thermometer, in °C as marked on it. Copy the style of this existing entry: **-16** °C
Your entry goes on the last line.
**44** °C
